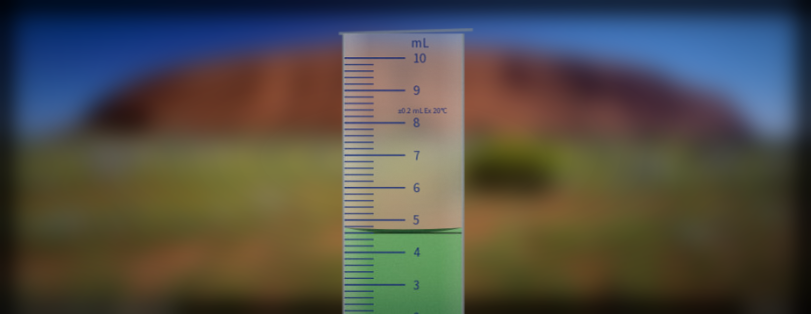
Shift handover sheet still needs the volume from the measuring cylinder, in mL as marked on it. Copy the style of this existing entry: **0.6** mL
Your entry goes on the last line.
**4.6** mL
